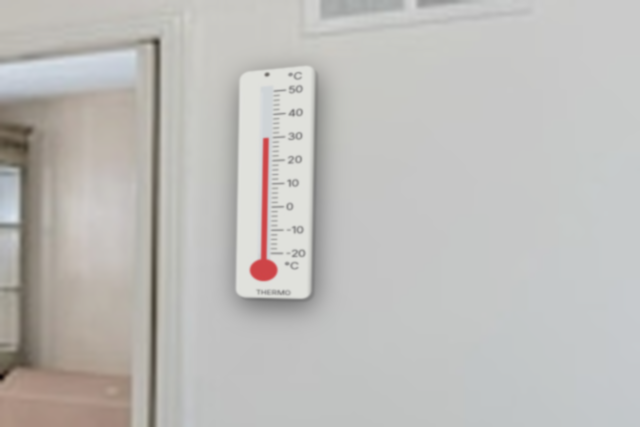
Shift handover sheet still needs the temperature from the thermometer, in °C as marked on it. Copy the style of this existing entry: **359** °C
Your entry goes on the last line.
**30** °C
